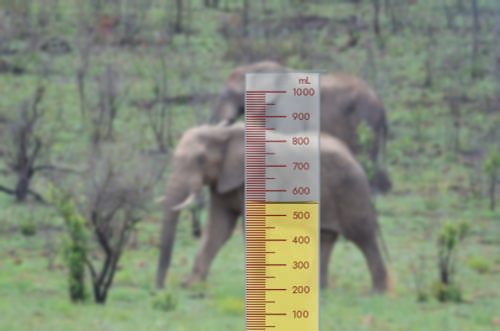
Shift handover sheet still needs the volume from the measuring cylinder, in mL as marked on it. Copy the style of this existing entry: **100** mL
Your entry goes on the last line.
**550** mL
